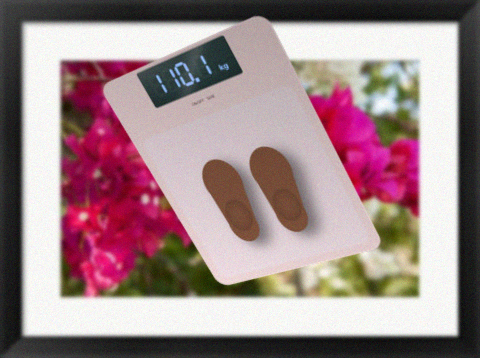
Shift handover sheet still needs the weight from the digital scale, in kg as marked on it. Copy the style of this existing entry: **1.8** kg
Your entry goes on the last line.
**110.1** kg
